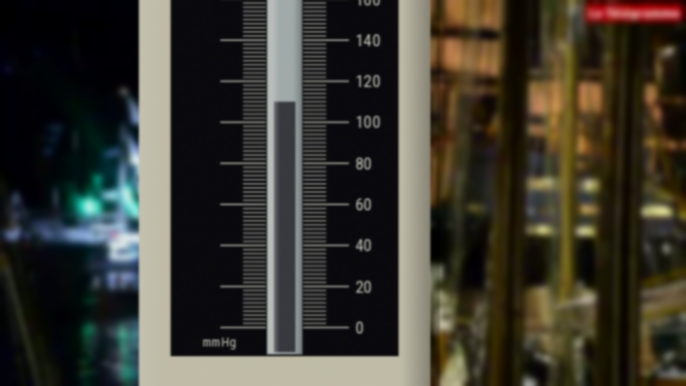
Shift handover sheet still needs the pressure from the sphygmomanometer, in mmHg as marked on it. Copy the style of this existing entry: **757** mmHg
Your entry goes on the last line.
**110** mmHg
